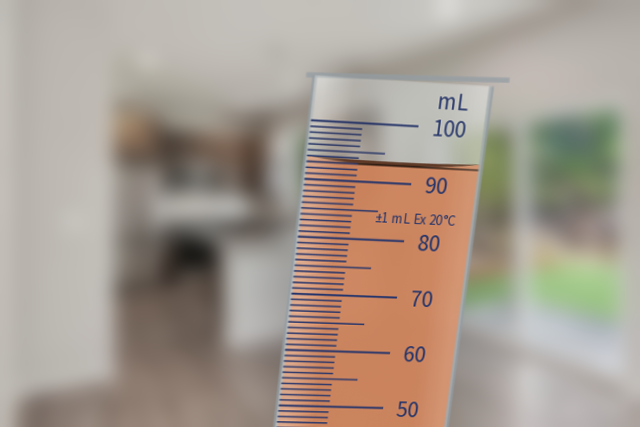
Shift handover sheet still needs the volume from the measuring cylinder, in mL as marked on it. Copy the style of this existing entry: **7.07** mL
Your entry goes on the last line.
**93** mL
